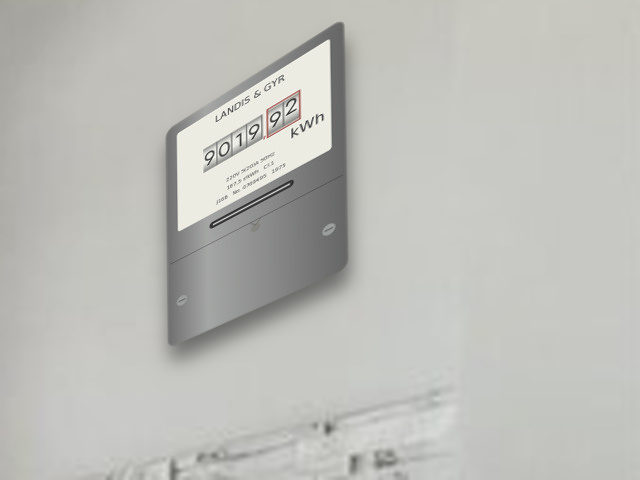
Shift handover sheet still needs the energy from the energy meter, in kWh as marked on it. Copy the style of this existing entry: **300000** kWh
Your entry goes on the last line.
**9019.92** kWh
